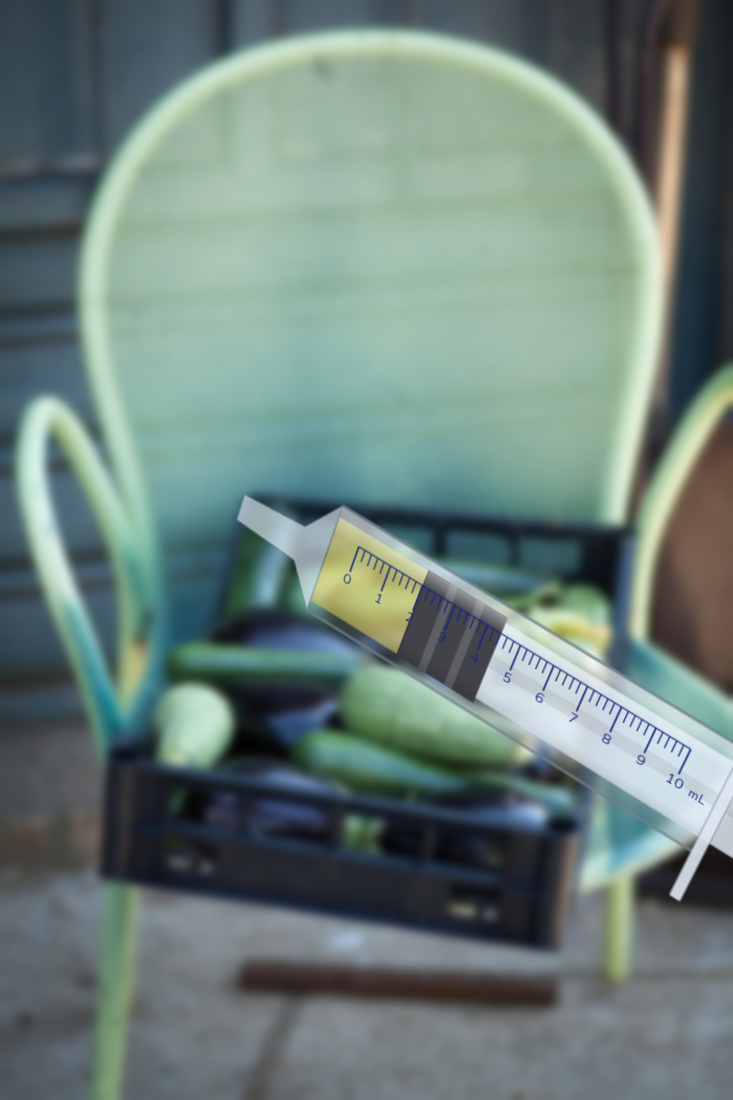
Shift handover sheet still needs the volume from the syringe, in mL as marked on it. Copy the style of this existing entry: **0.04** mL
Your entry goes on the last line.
**2** mL
